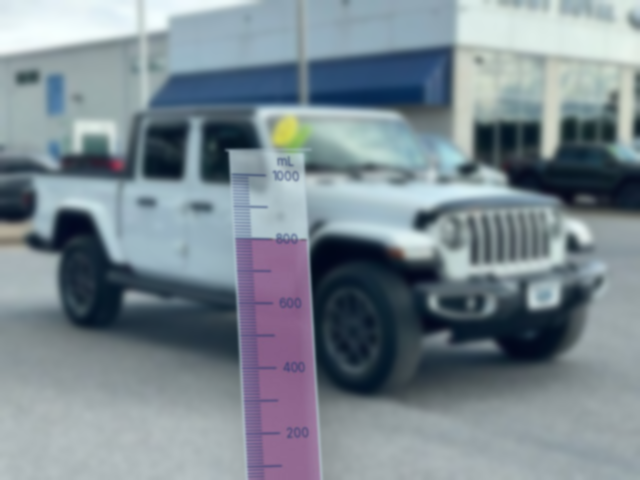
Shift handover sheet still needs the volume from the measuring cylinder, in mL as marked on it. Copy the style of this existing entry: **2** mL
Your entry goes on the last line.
**800** mL
